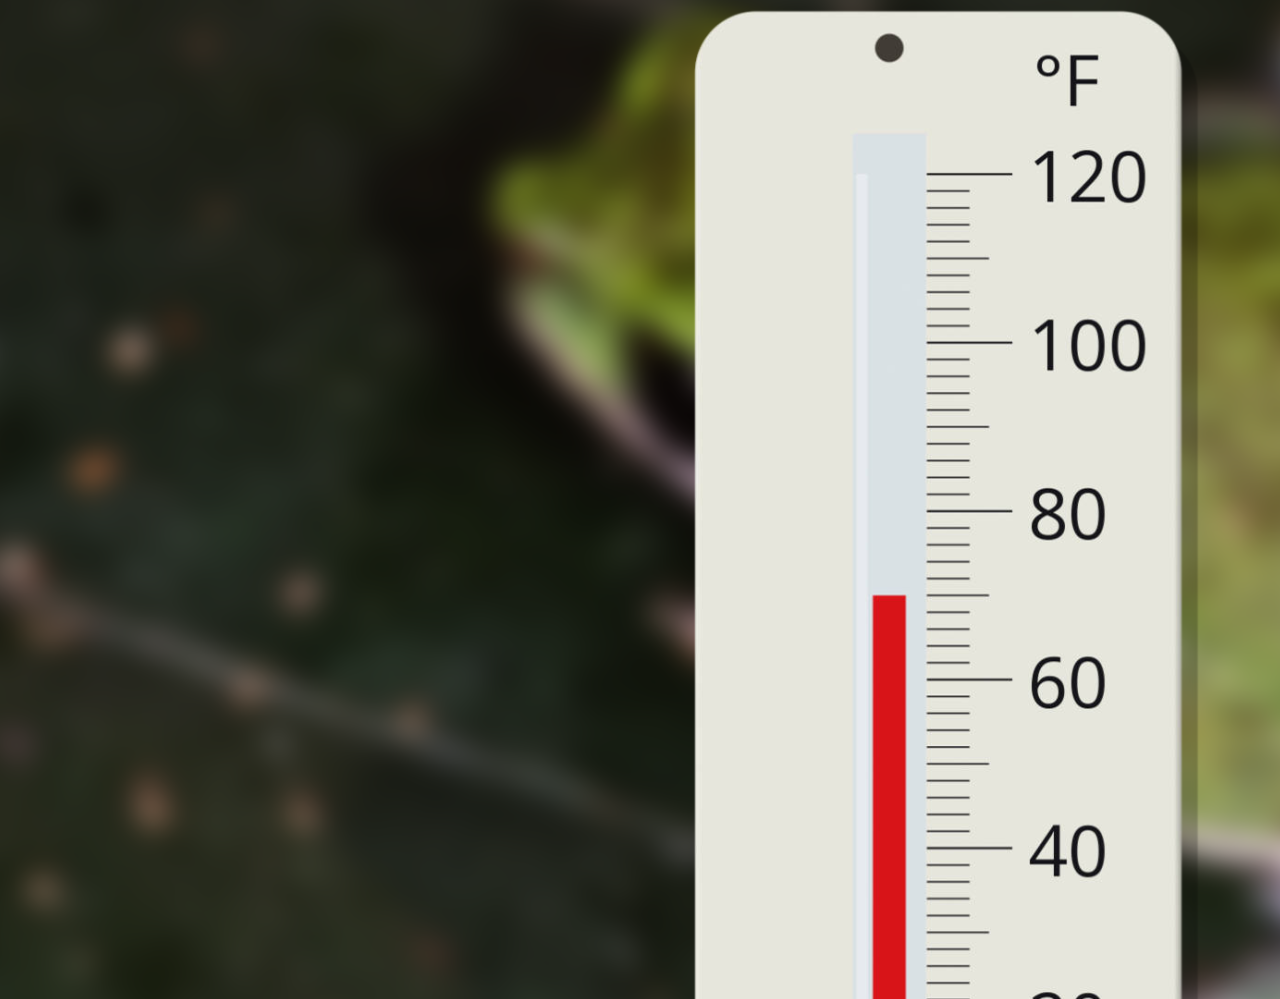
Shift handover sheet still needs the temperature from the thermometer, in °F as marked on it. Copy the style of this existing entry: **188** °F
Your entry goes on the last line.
**70** °F
